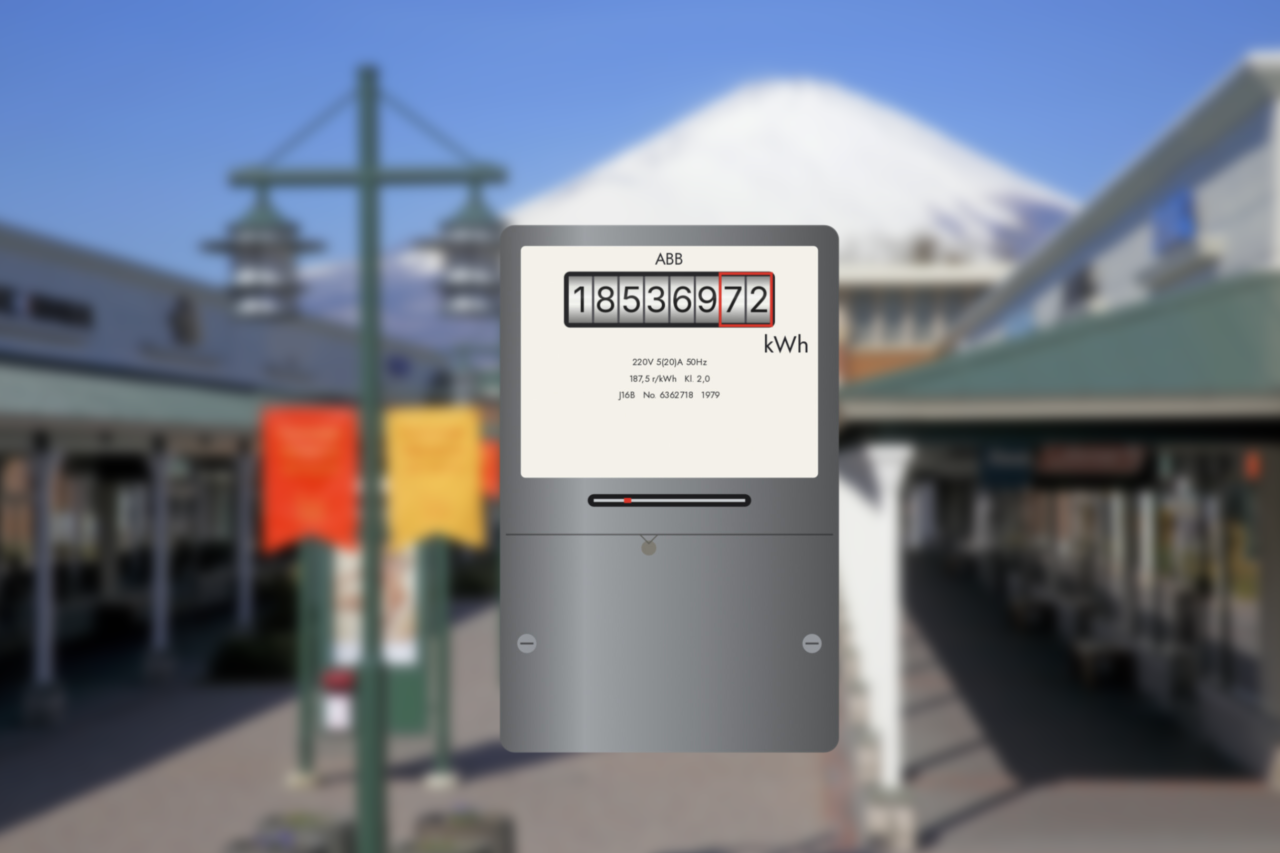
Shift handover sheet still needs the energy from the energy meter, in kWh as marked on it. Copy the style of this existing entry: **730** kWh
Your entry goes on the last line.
**185369.72** kWh
